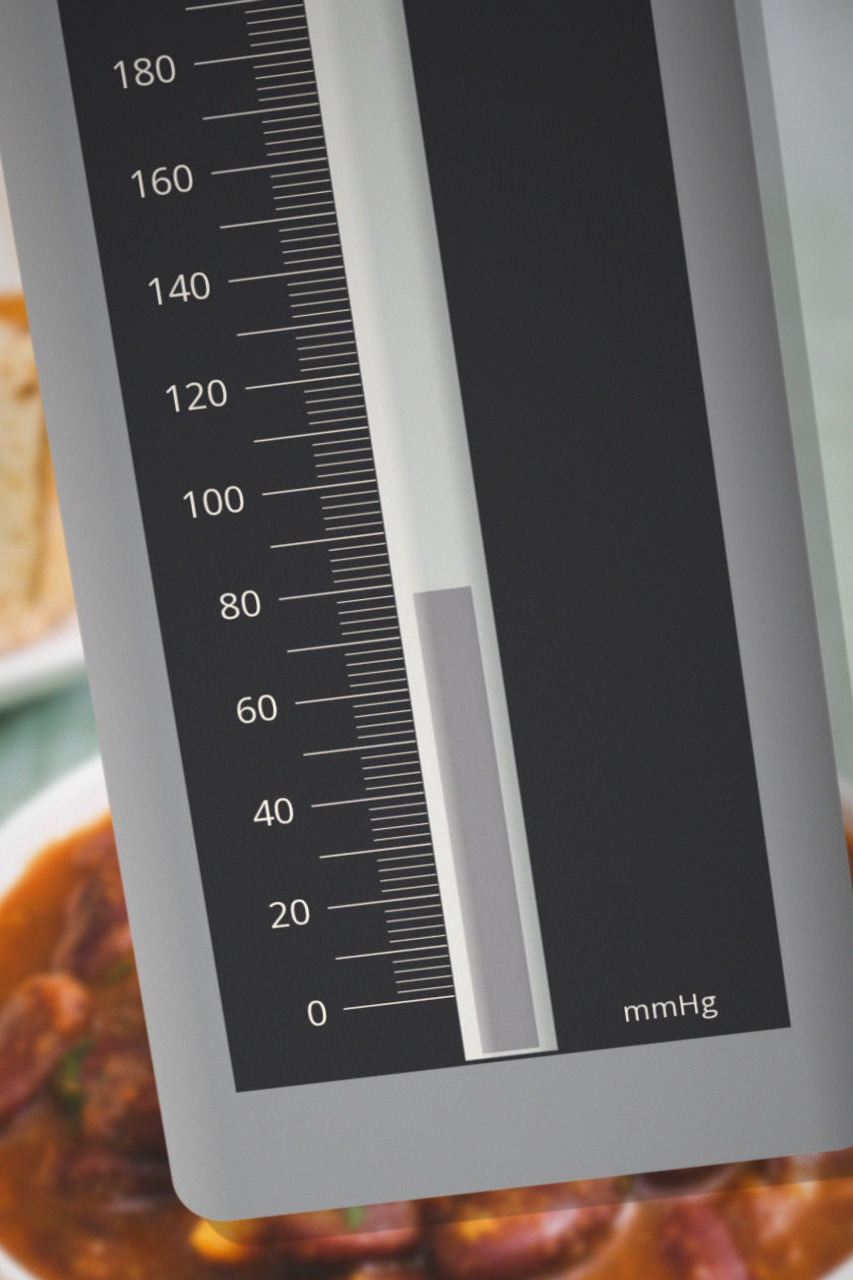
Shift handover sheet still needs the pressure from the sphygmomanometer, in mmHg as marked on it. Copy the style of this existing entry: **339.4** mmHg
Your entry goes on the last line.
**78** mmHg
